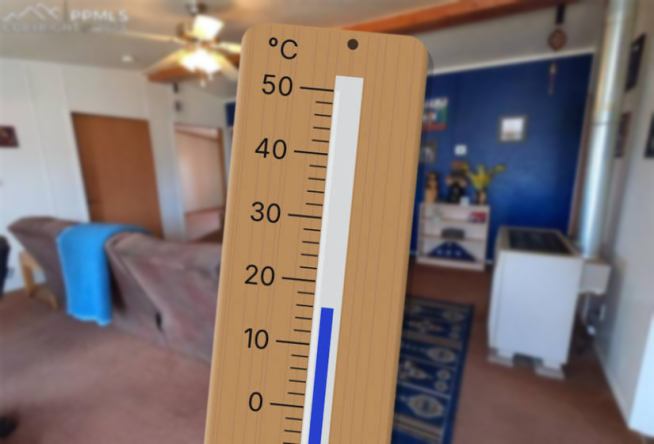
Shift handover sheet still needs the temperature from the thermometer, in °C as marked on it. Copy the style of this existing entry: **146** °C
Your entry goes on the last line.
**16** °C
